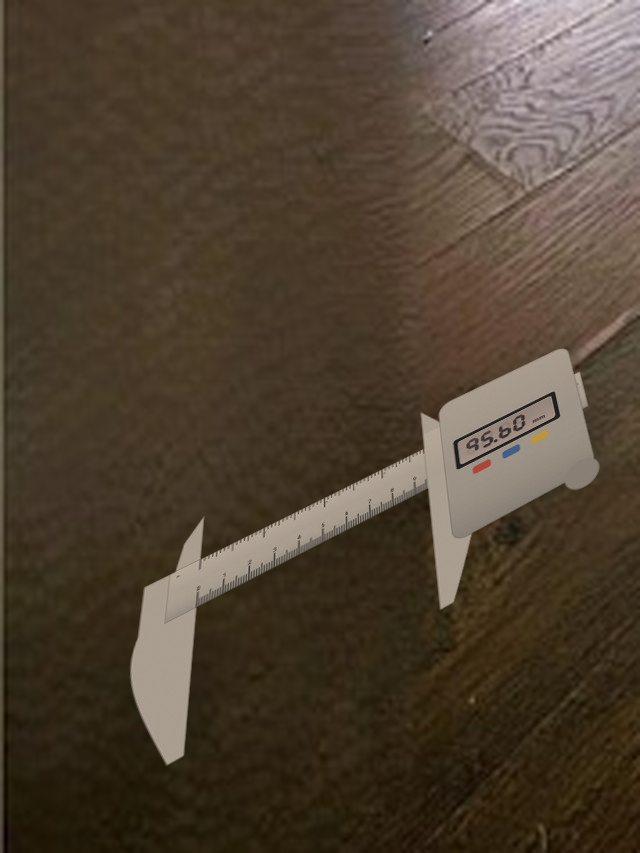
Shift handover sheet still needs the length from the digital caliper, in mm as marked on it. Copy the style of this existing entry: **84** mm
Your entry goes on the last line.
**95.60** mm
